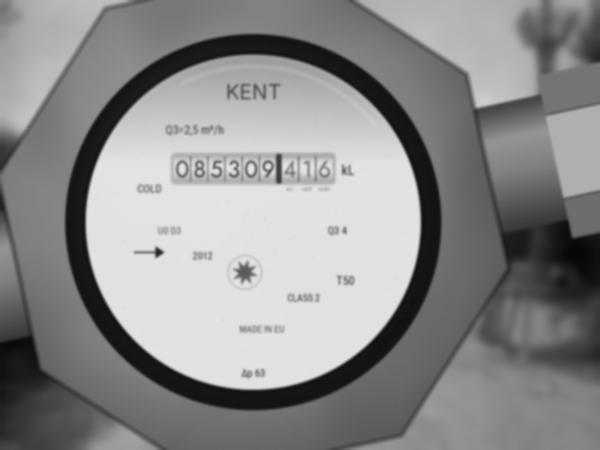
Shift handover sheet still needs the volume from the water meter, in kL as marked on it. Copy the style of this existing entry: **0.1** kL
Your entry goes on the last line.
**85309.416** kL
